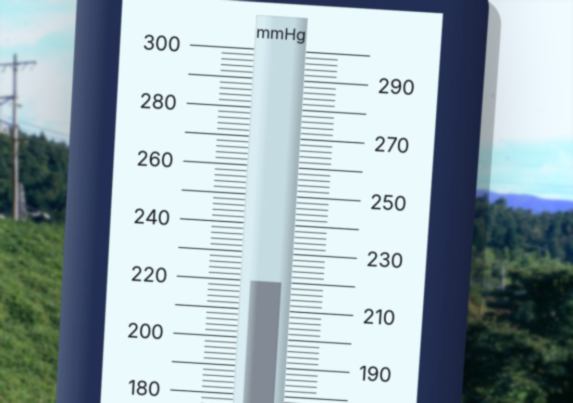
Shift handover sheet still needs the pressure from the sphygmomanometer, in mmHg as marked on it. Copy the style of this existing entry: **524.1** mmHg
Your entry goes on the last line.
**220** mmHg
